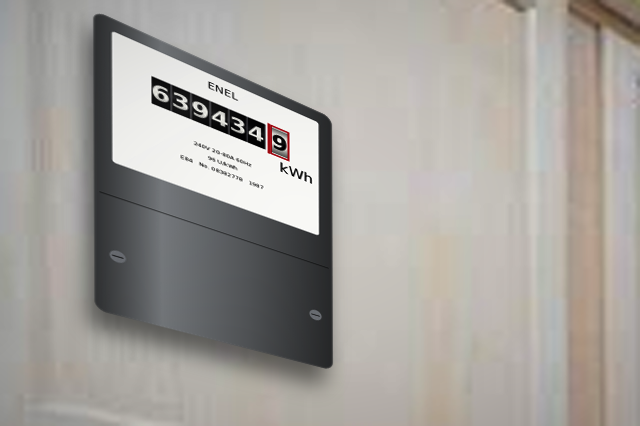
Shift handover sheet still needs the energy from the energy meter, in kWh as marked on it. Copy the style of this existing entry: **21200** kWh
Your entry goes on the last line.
**639434.9** kWh
